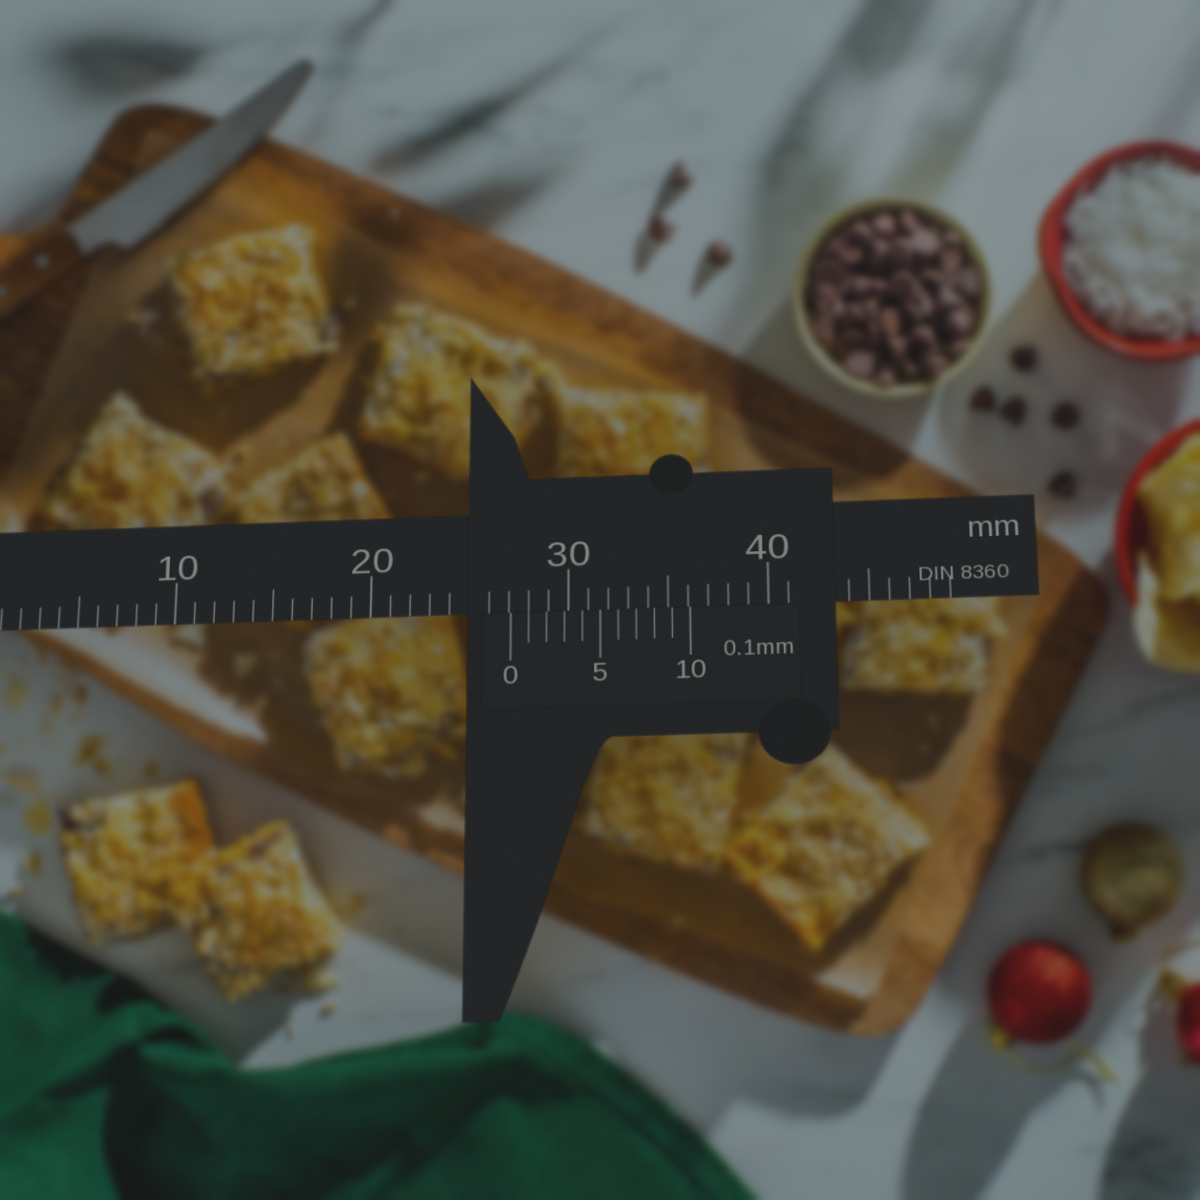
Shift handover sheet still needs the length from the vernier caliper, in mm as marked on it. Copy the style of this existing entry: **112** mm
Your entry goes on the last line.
**27.1** mm
